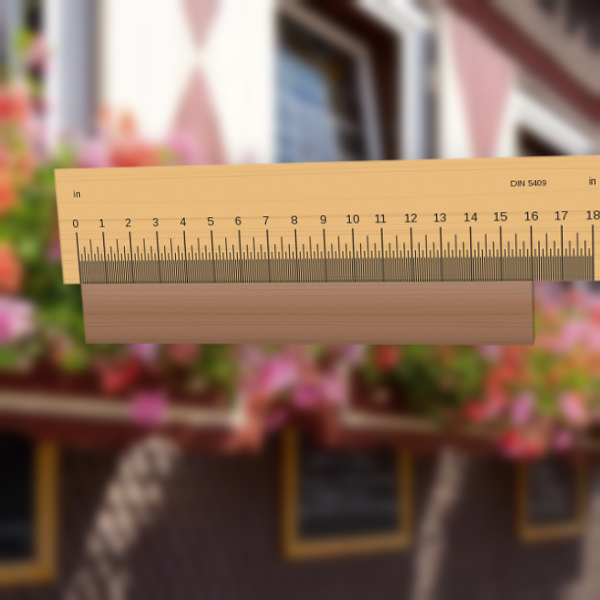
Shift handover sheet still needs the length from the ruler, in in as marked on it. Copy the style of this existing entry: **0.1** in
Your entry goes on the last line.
**16** in
